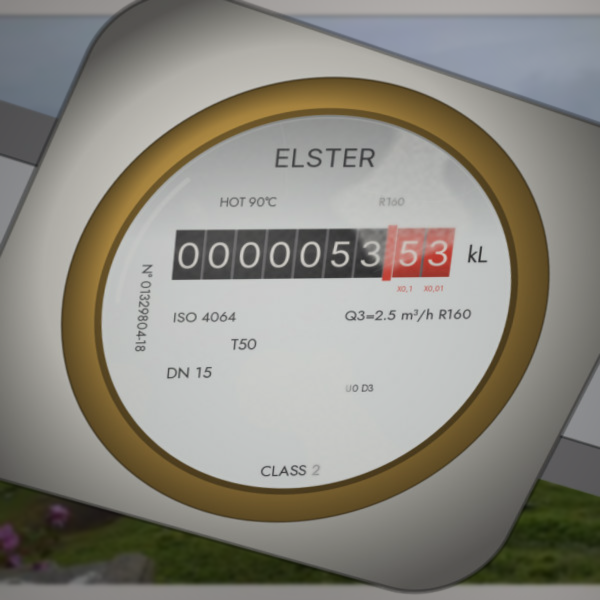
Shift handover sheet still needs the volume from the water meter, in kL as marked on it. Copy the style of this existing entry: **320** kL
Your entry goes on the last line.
**53.53** kL
